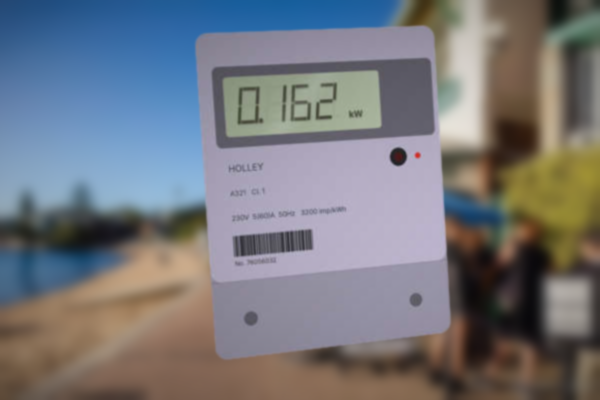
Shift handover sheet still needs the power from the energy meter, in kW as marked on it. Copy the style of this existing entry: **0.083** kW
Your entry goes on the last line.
**0.162** kW
